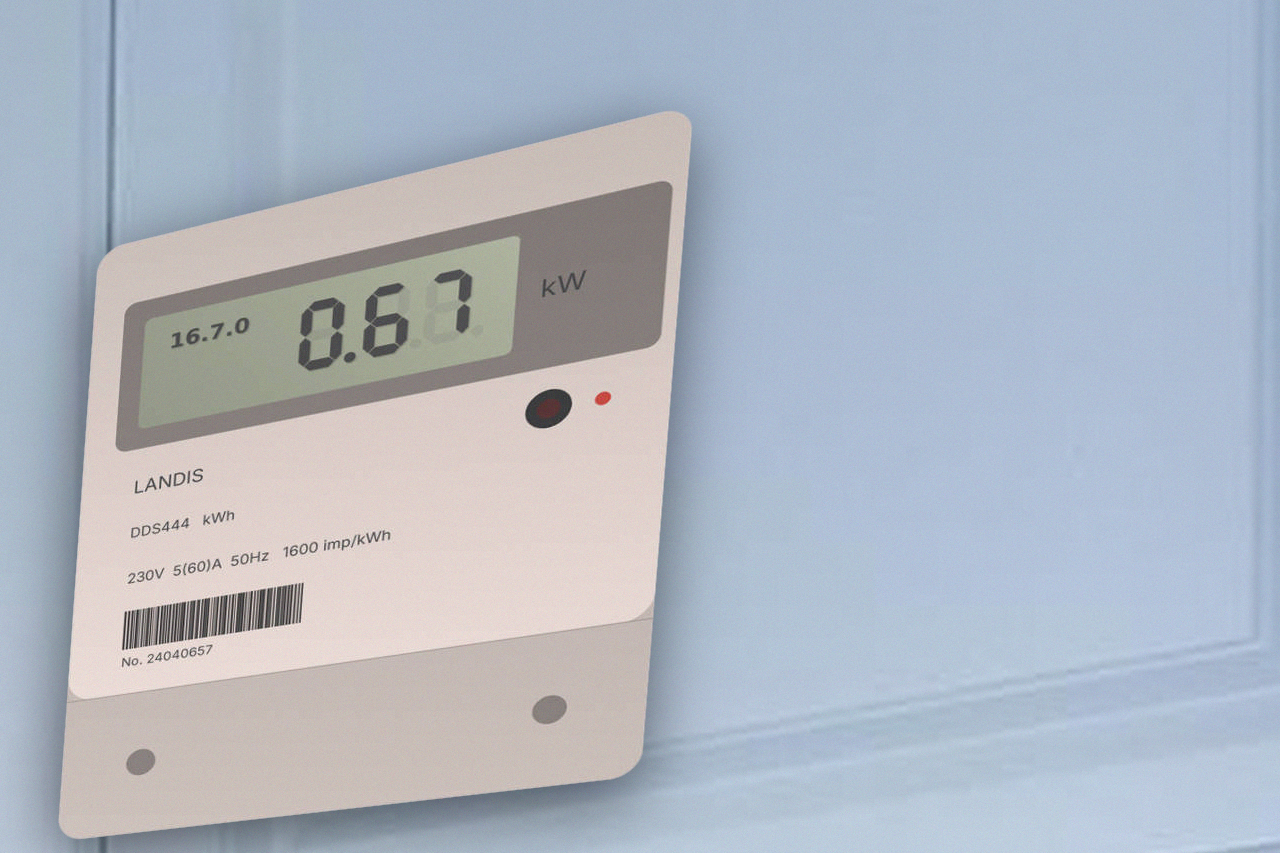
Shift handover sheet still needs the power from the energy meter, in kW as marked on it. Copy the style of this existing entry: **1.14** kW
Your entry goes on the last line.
**0.67** kW
